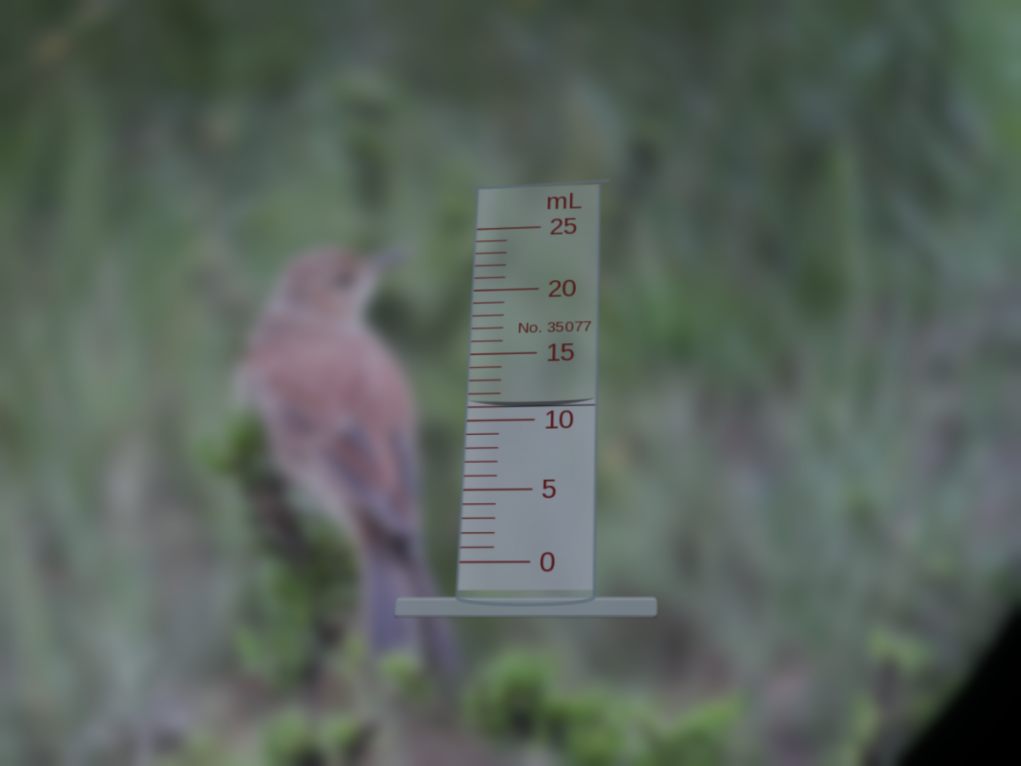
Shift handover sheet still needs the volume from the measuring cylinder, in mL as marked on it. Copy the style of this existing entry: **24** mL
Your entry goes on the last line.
**11** mL
